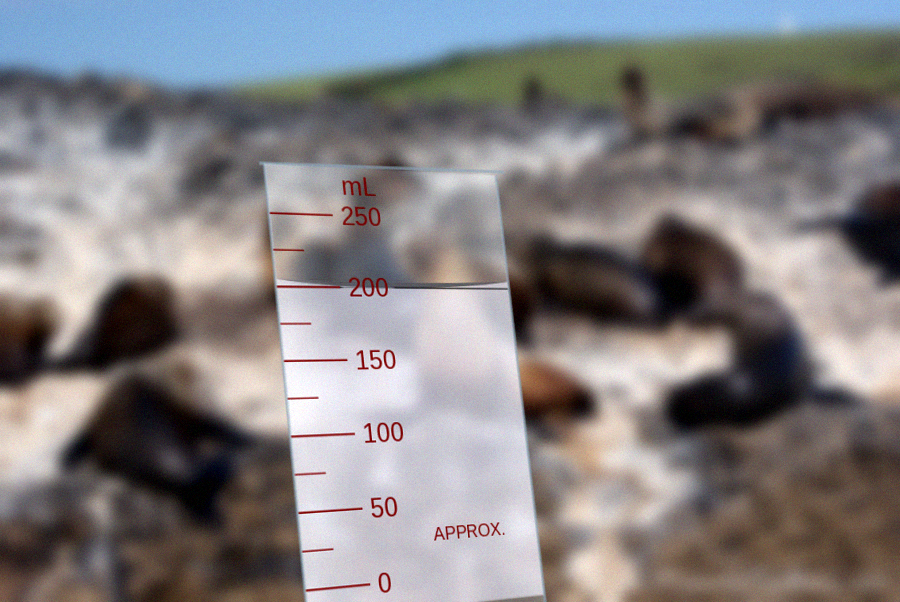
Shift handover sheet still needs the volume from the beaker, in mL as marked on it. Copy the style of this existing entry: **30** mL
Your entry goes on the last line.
**200** mL
